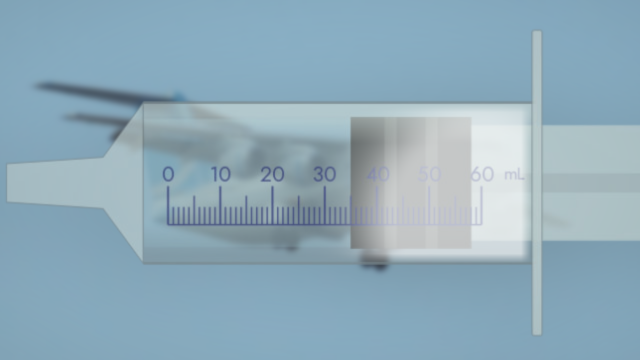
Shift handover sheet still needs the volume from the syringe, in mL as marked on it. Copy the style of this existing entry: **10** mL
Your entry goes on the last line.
**35** mL
